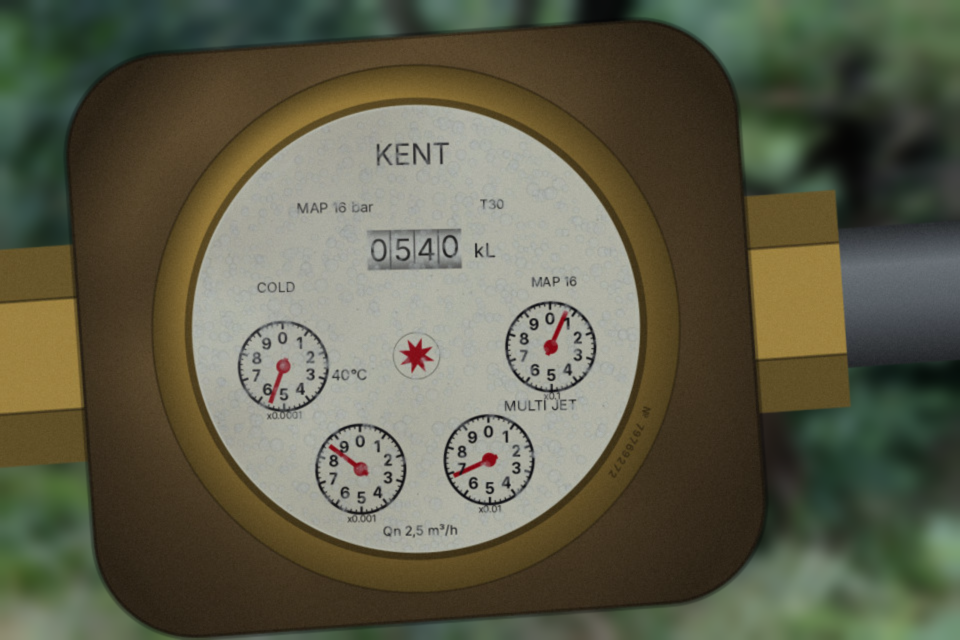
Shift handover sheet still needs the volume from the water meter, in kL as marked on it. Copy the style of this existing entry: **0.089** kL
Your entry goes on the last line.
**540.0685** kL
